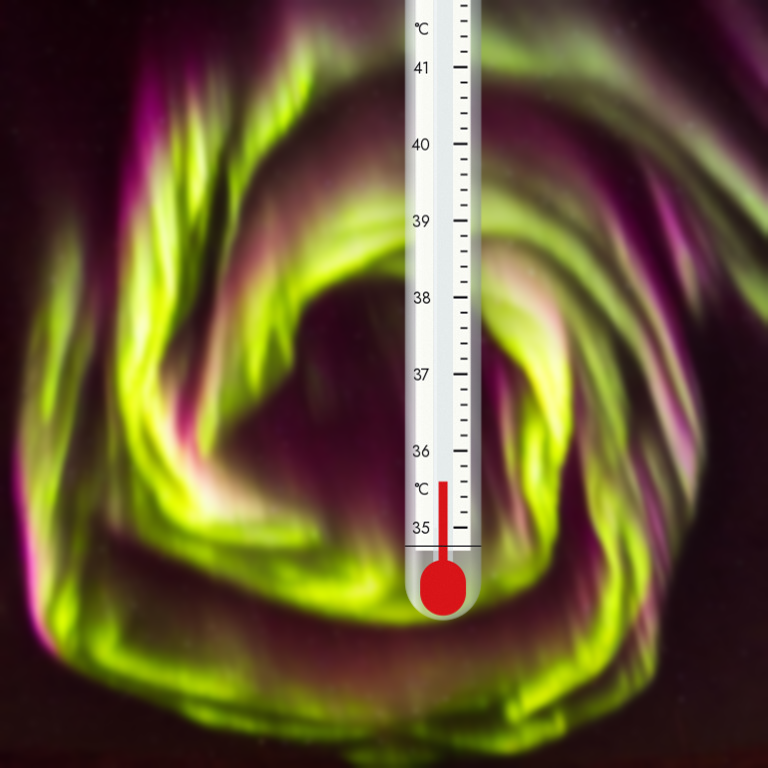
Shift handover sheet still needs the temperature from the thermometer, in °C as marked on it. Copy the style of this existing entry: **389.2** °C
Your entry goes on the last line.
**35.6** °C
